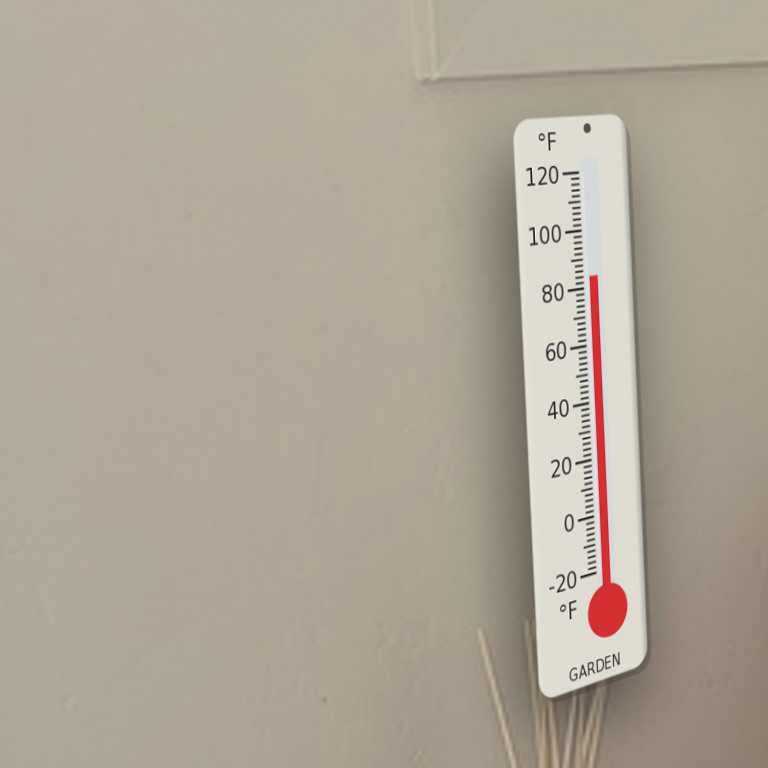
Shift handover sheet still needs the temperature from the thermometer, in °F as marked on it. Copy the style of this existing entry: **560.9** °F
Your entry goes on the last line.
**84** °F
